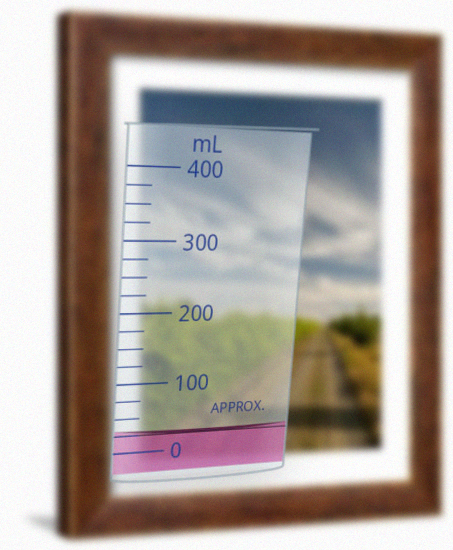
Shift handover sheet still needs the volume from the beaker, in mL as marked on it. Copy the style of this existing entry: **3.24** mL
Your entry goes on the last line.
**25** mL
